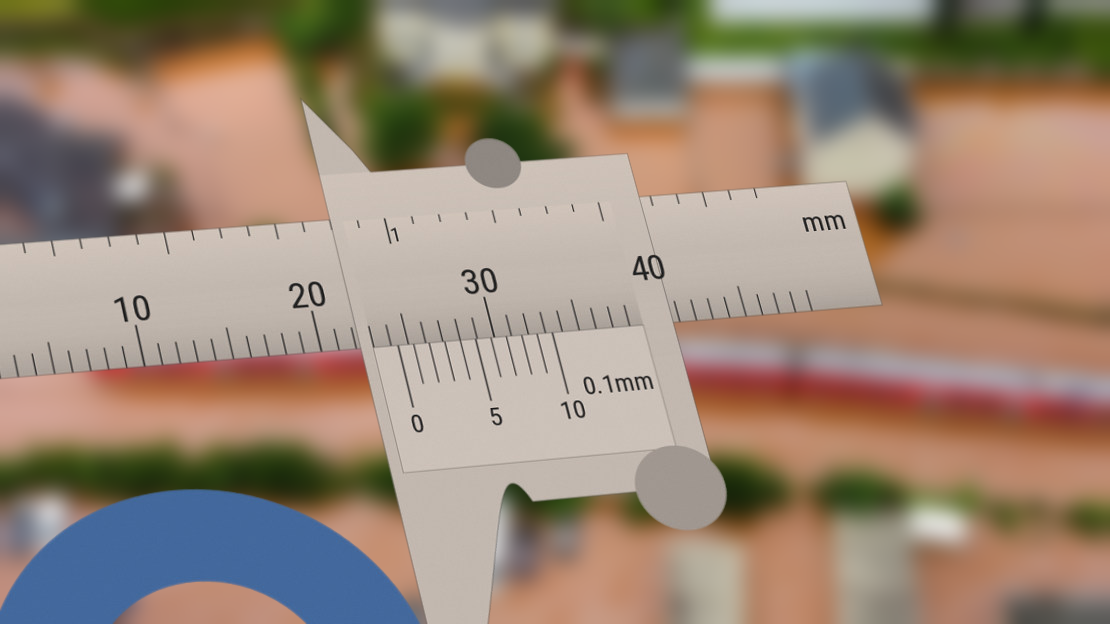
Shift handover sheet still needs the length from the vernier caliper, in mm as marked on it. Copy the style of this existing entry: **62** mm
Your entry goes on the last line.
**24.4** mm
